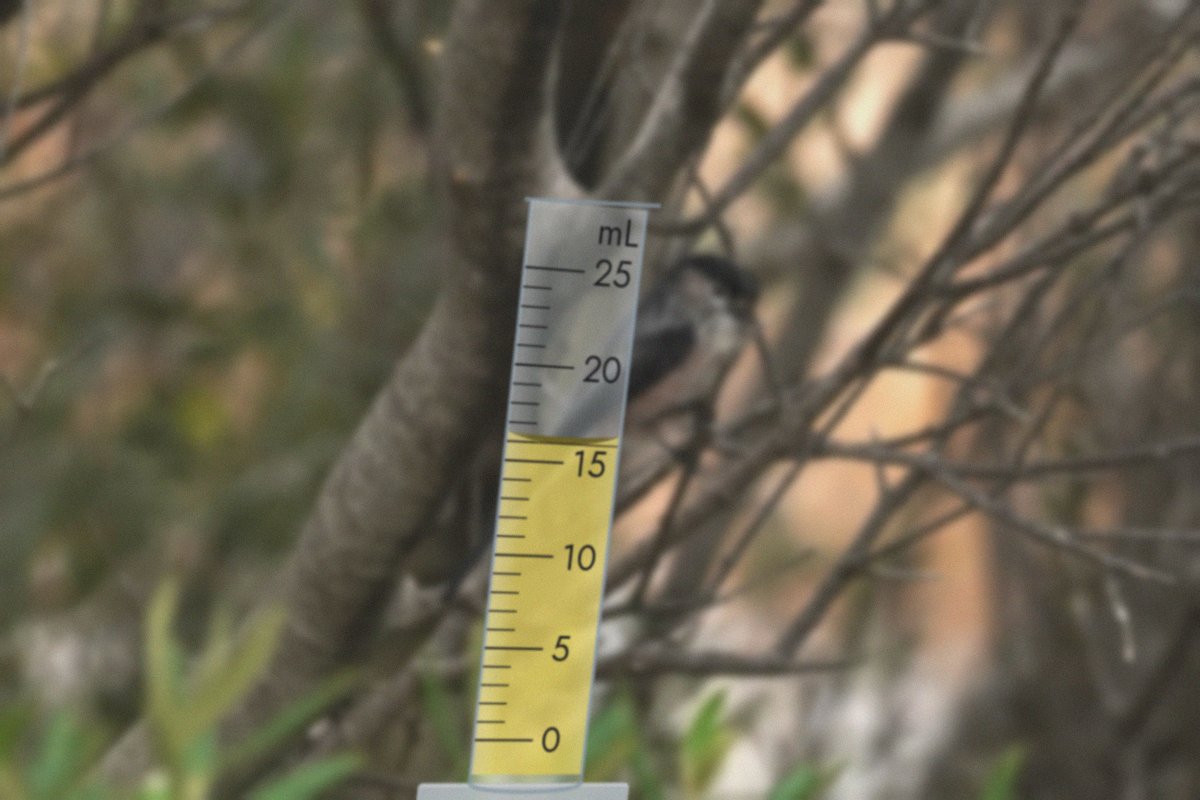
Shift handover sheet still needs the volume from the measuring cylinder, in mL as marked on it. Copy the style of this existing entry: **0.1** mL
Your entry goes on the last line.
**16** mL
